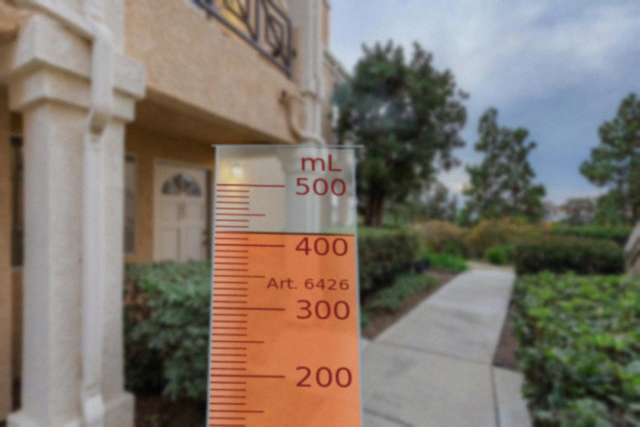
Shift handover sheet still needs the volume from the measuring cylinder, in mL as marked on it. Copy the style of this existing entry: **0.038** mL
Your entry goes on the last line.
**420** mL
